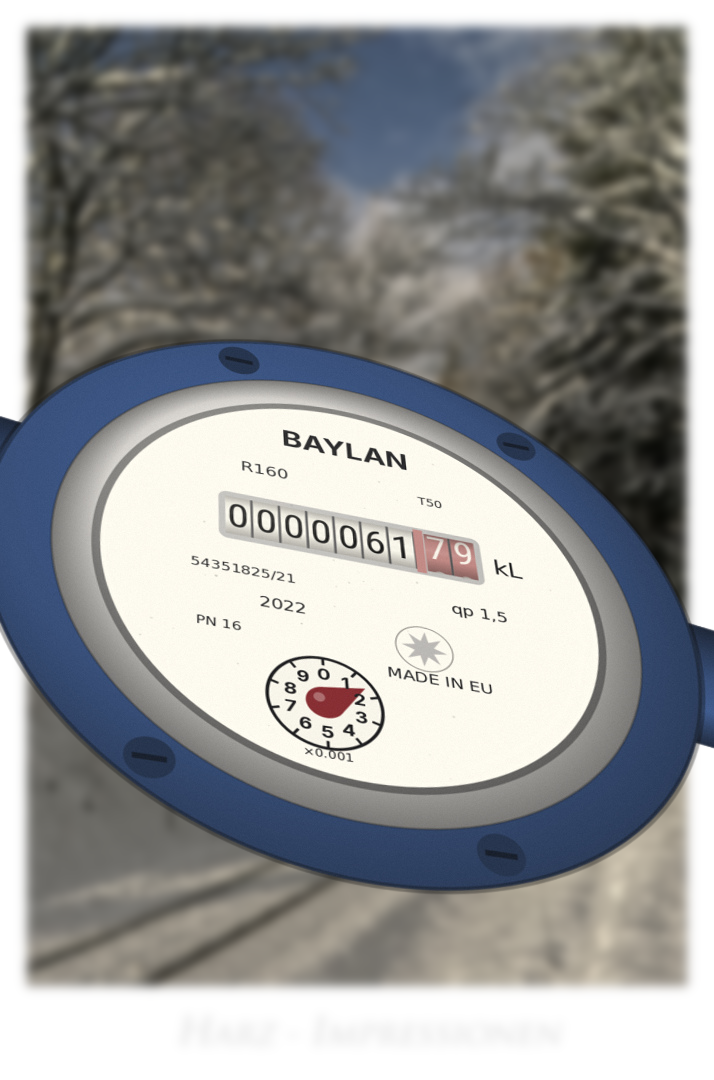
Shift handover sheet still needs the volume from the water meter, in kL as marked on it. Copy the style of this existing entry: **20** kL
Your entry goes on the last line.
**61.791** kL
